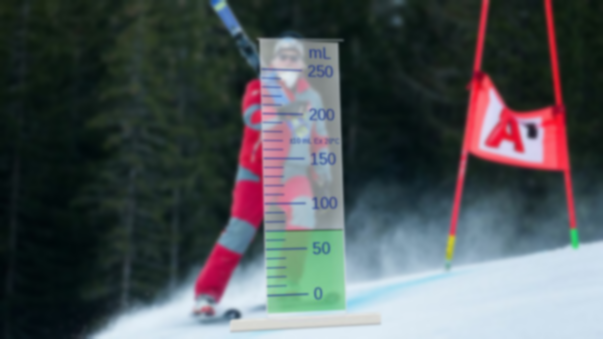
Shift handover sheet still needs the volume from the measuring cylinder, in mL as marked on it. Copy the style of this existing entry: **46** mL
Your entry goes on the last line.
**70** mL
